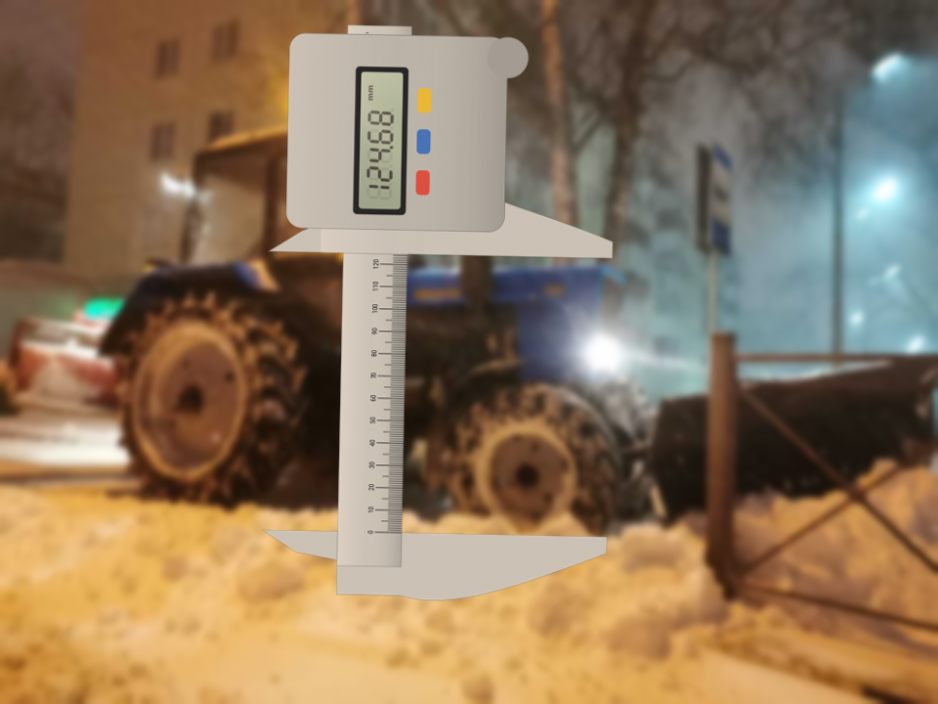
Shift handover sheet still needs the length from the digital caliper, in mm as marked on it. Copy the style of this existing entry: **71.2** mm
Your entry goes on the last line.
**124.68** mm
